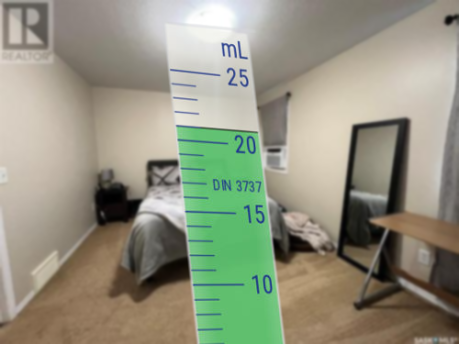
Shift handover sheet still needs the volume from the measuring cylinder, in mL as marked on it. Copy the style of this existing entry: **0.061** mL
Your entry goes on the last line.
**21** mL
